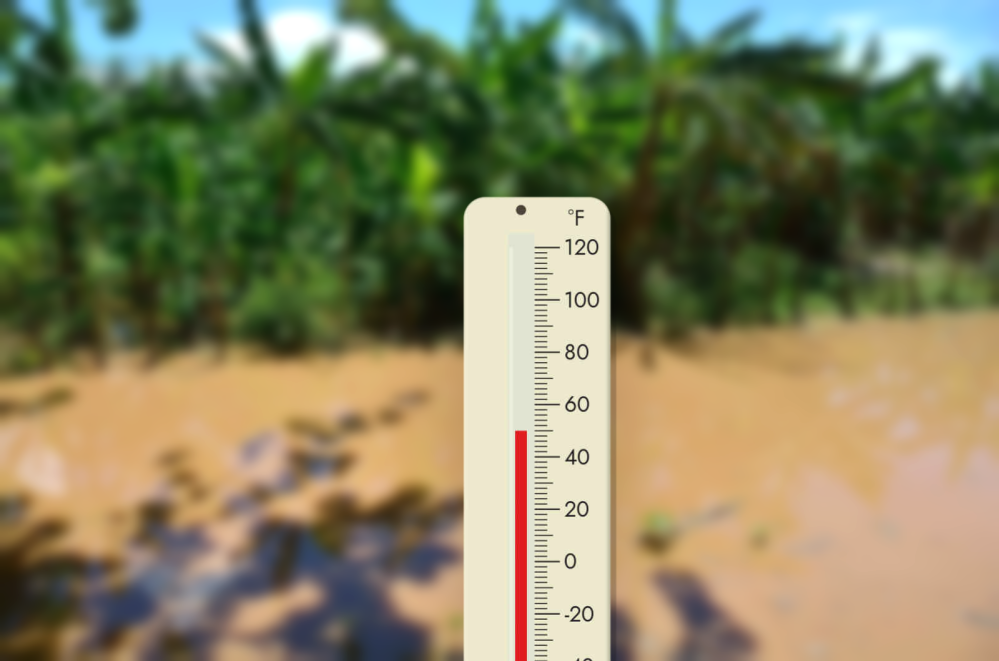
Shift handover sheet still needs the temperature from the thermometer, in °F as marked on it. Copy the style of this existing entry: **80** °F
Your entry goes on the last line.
**50** °F
